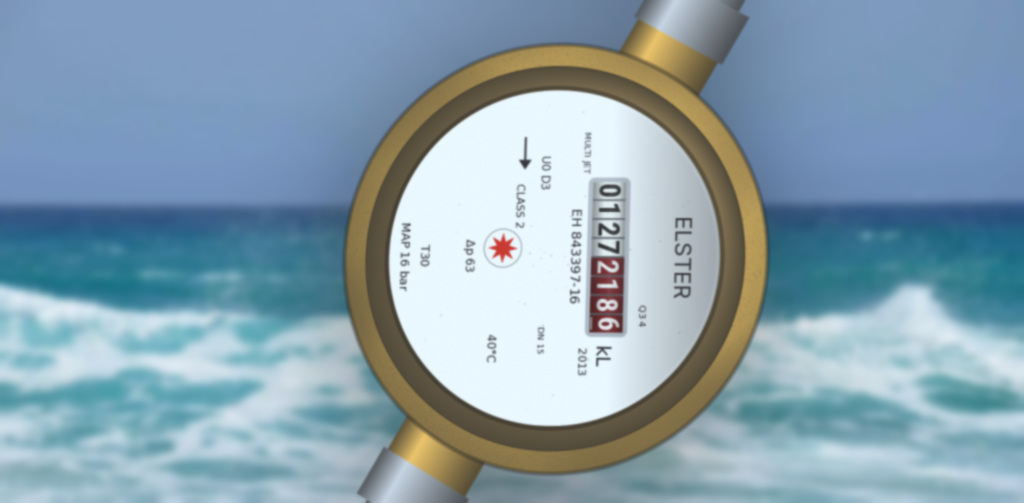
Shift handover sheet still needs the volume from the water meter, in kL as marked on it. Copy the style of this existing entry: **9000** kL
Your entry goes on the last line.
**127.2186** kL
